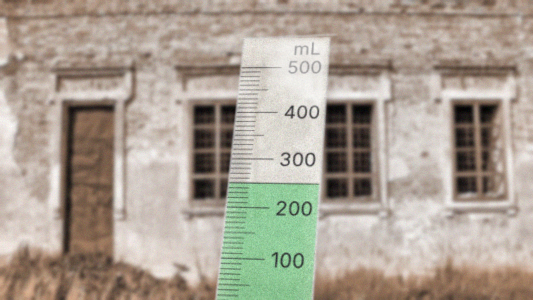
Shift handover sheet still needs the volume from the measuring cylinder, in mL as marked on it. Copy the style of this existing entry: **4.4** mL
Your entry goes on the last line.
**250** mL
